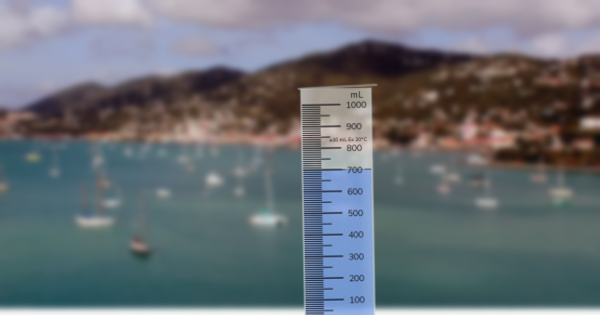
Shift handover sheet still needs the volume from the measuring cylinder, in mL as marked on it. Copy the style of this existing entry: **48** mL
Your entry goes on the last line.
**700** mL
